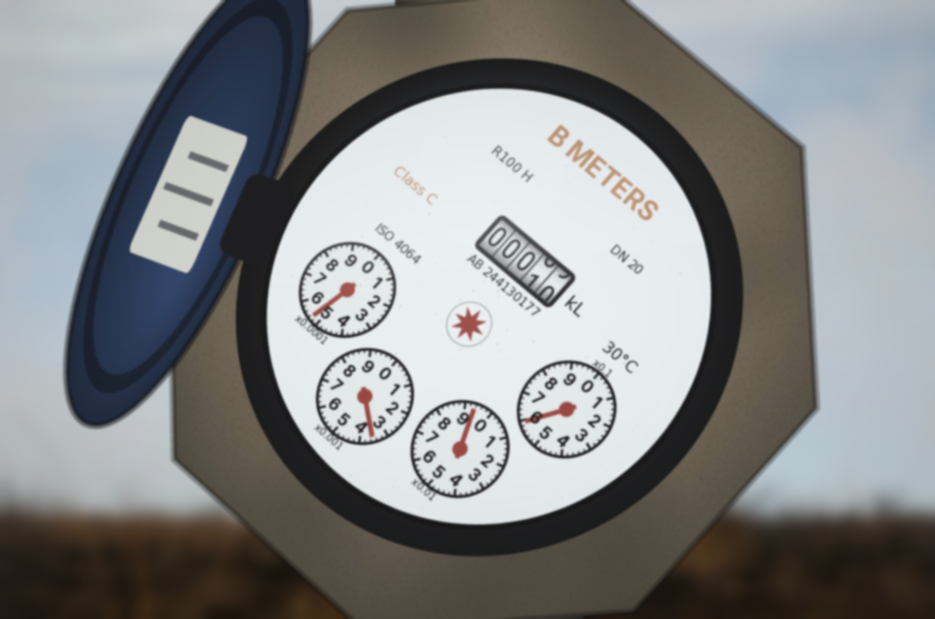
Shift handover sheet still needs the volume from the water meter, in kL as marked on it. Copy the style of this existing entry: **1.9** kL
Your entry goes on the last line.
**9.5935** kL
